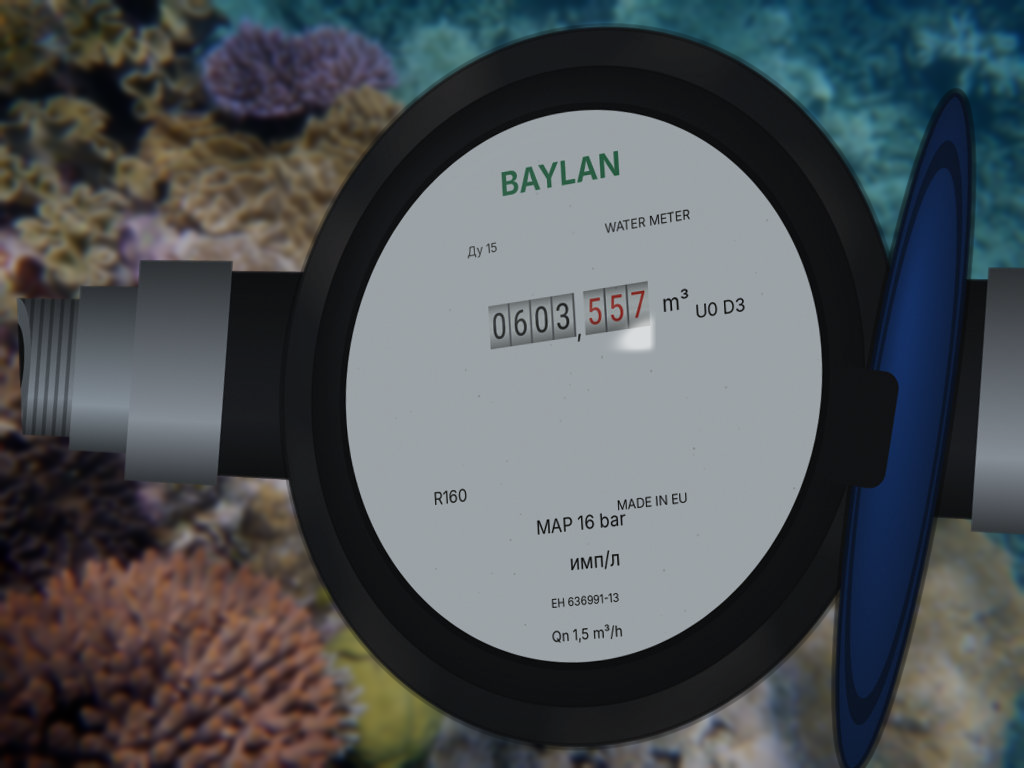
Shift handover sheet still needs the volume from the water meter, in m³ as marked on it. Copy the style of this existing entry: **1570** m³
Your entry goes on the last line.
**603.557** m³
